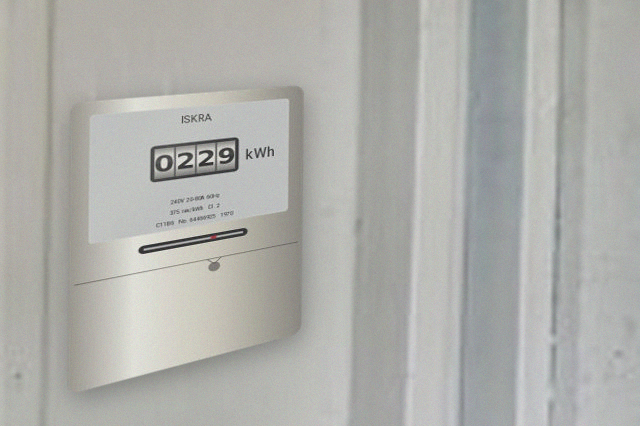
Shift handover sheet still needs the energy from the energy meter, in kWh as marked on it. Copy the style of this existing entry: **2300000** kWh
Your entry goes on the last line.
**229** kWh
